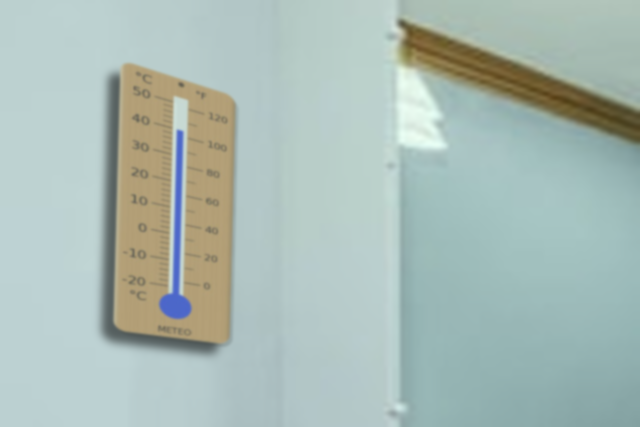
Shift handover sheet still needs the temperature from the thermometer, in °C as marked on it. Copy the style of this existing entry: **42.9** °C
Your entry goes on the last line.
**40** °C
